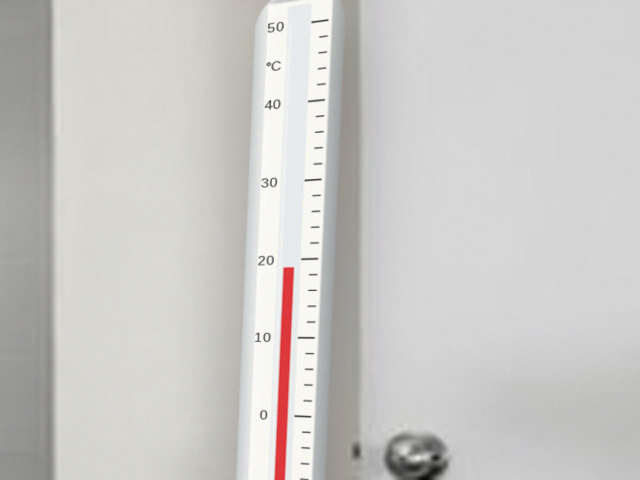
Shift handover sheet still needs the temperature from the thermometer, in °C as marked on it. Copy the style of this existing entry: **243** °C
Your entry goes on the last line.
**19** °C
